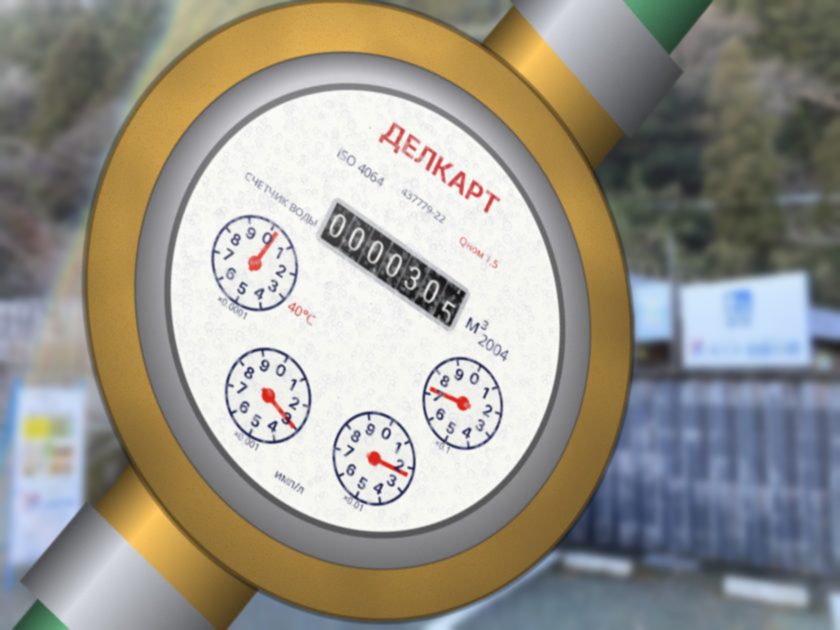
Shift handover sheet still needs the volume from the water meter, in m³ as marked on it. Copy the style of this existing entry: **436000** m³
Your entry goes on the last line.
**304.7230** m³
